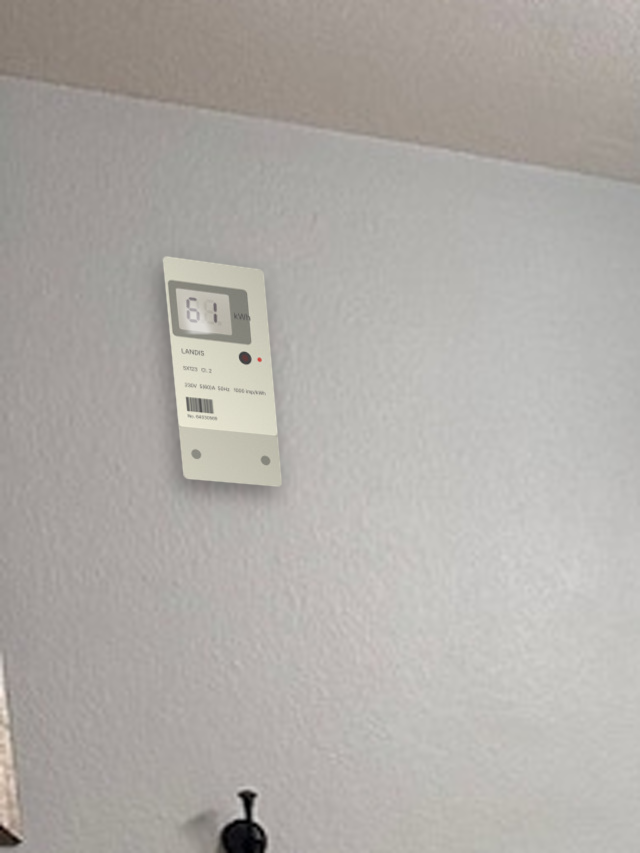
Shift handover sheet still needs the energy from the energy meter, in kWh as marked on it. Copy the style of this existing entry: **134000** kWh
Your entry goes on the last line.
**61** kWh
